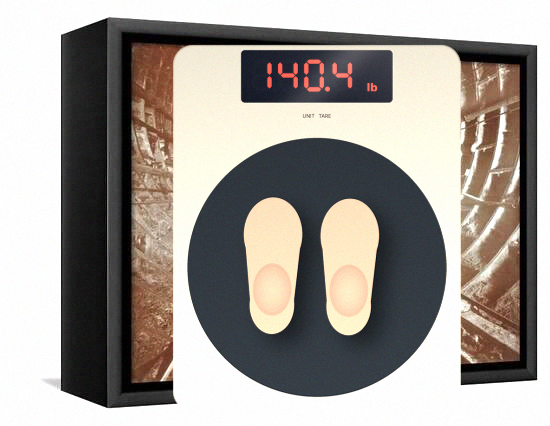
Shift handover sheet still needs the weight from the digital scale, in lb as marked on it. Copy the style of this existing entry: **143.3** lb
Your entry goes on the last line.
**140.4** lb
